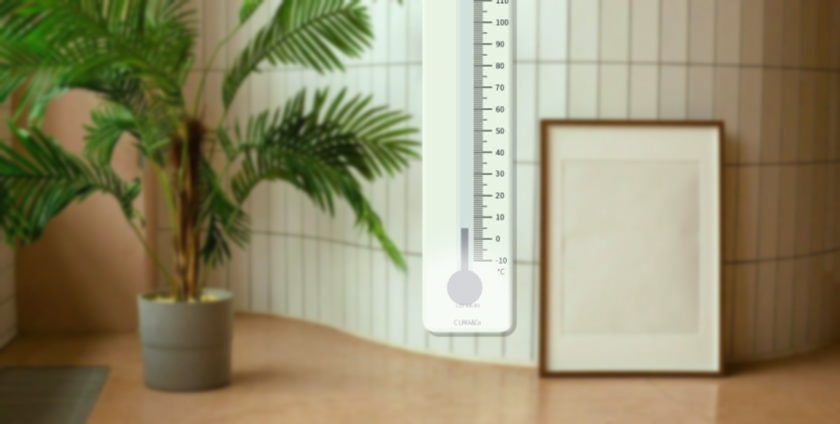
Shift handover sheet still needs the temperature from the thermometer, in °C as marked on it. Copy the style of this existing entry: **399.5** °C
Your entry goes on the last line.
**5** °C
